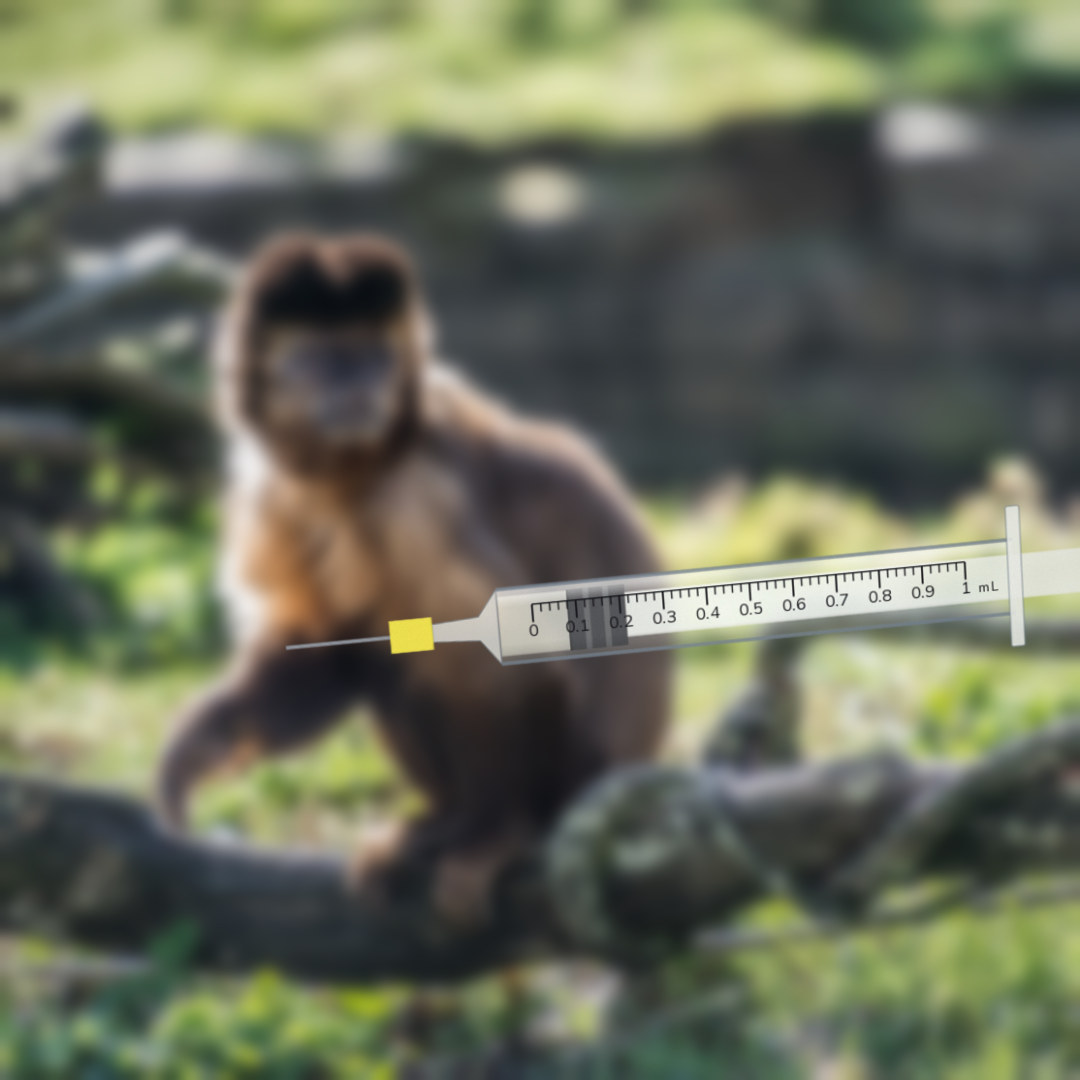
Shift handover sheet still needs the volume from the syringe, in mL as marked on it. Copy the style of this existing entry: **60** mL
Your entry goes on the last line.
**0.08** mL
